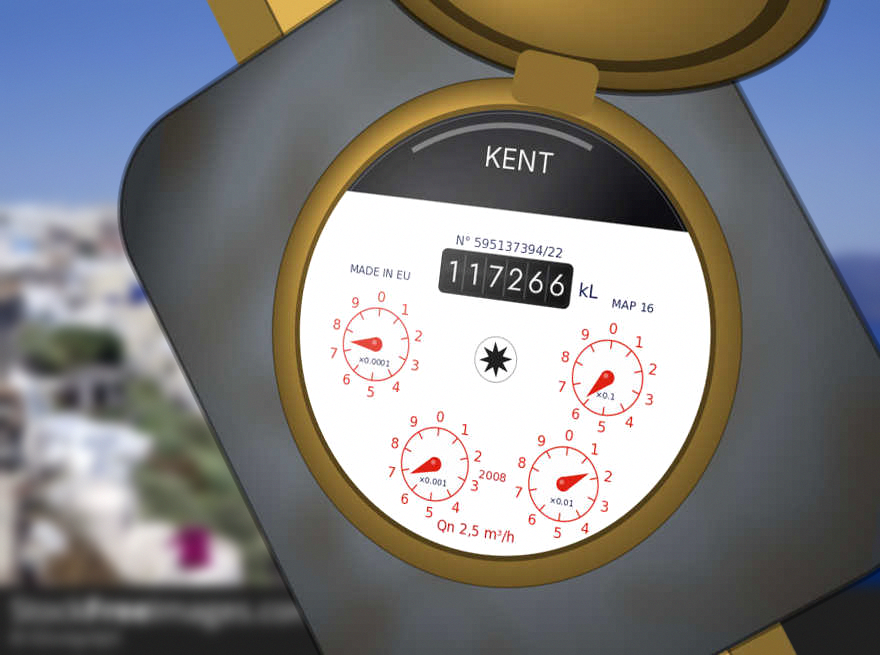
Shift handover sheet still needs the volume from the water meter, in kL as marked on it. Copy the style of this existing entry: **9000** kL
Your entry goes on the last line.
**117266.6167** kL
